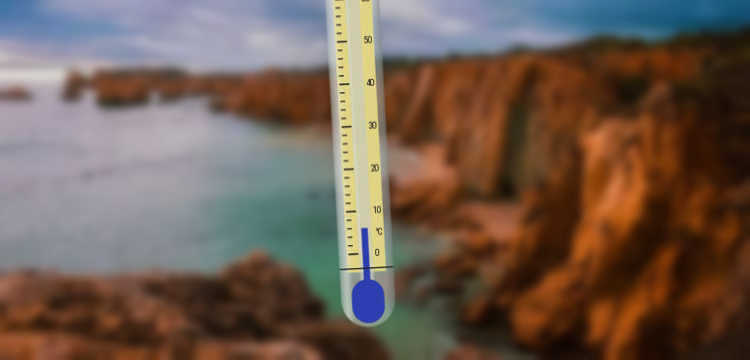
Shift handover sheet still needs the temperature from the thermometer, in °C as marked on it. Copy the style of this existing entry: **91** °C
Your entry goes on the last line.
**6** °C
